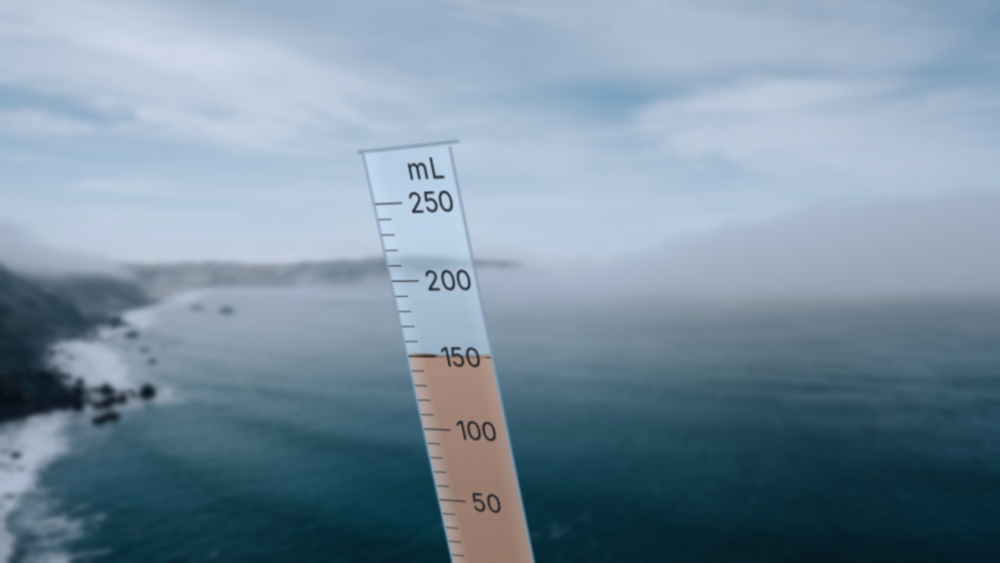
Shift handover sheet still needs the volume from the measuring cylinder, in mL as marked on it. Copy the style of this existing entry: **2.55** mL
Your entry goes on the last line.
**150** mL
